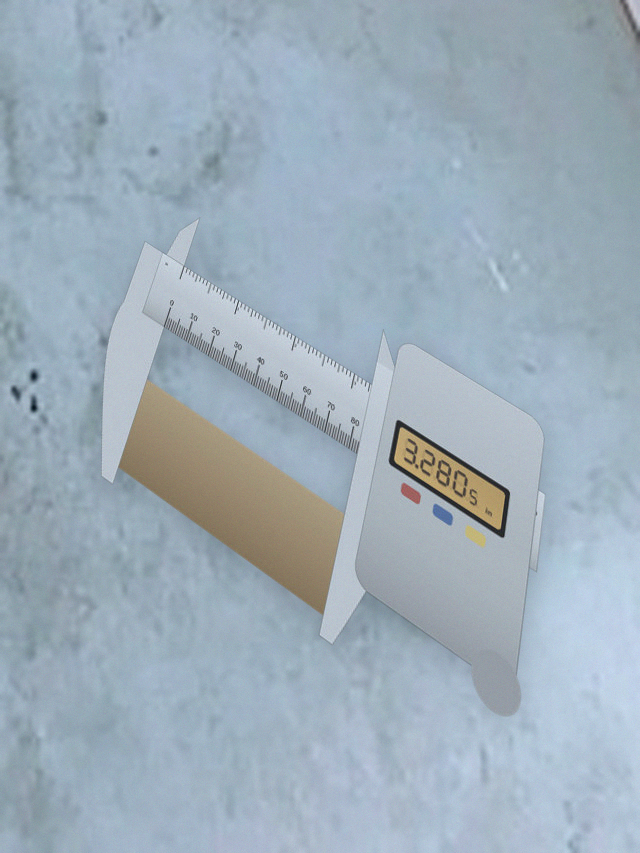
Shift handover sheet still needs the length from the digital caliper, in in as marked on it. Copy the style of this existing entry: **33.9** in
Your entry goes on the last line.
**3.2805** in
